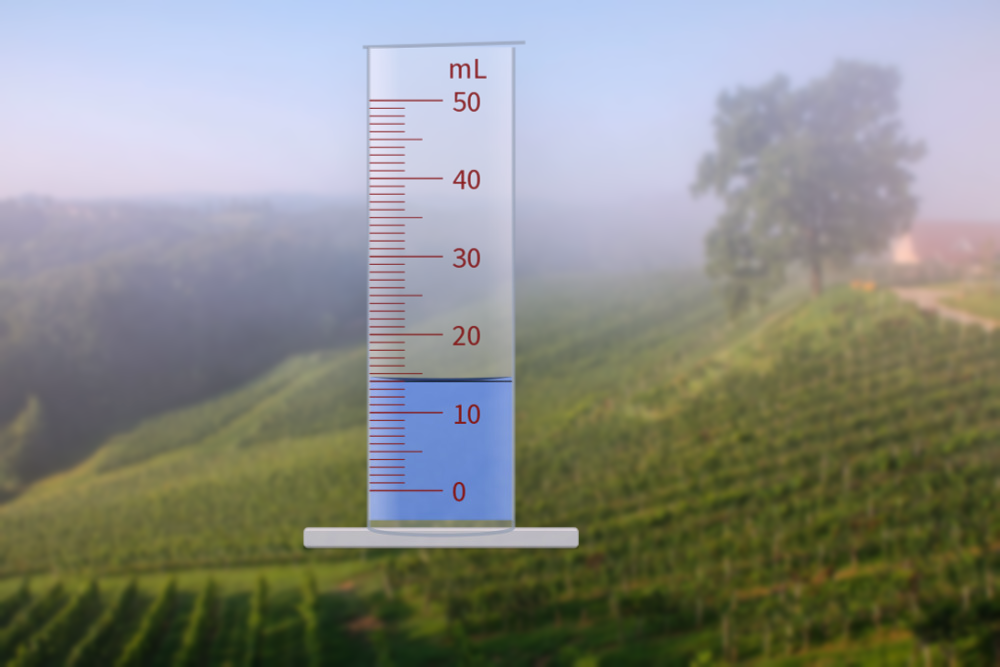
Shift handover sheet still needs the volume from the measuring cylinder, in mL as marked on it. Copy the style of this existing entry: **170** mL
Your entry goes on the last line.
**14** mL
